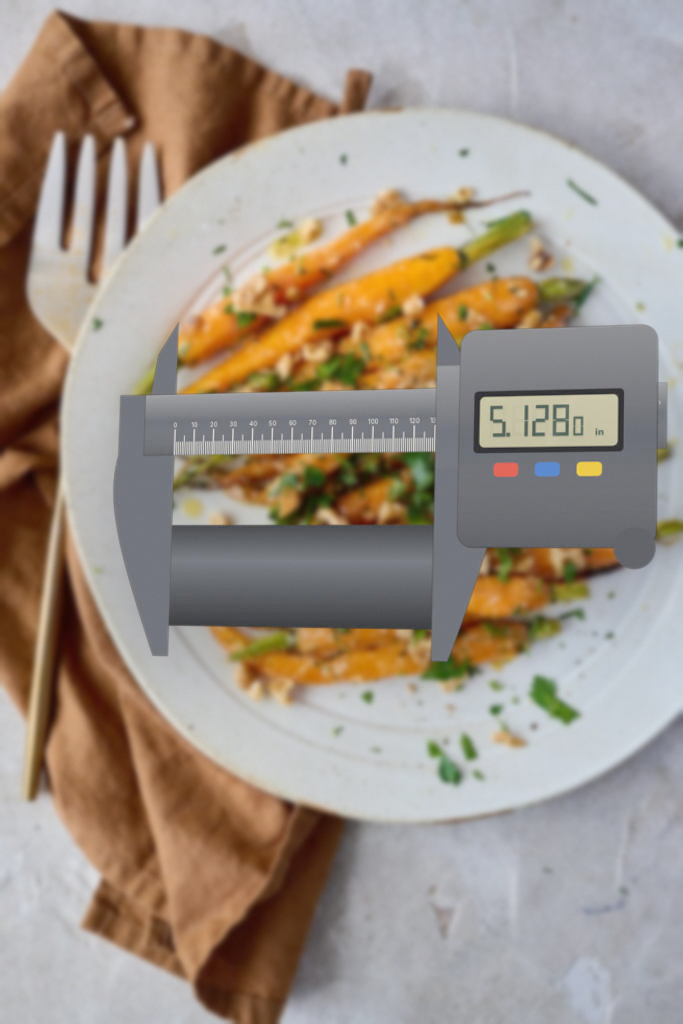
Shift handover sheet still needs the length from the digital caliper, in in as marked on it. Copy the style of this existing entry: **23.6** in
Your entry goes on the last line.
**5.1280** in
